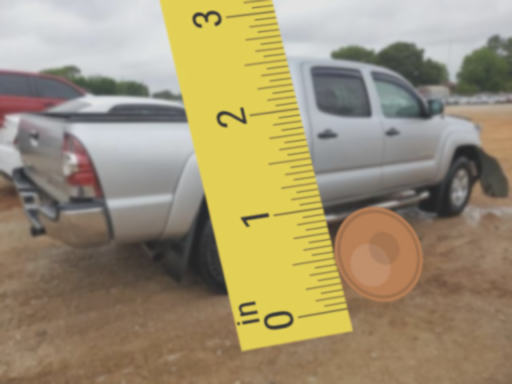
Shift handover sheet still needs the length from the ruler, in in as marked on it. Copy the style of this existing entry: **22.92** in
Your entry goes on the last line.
**0.9375** in
